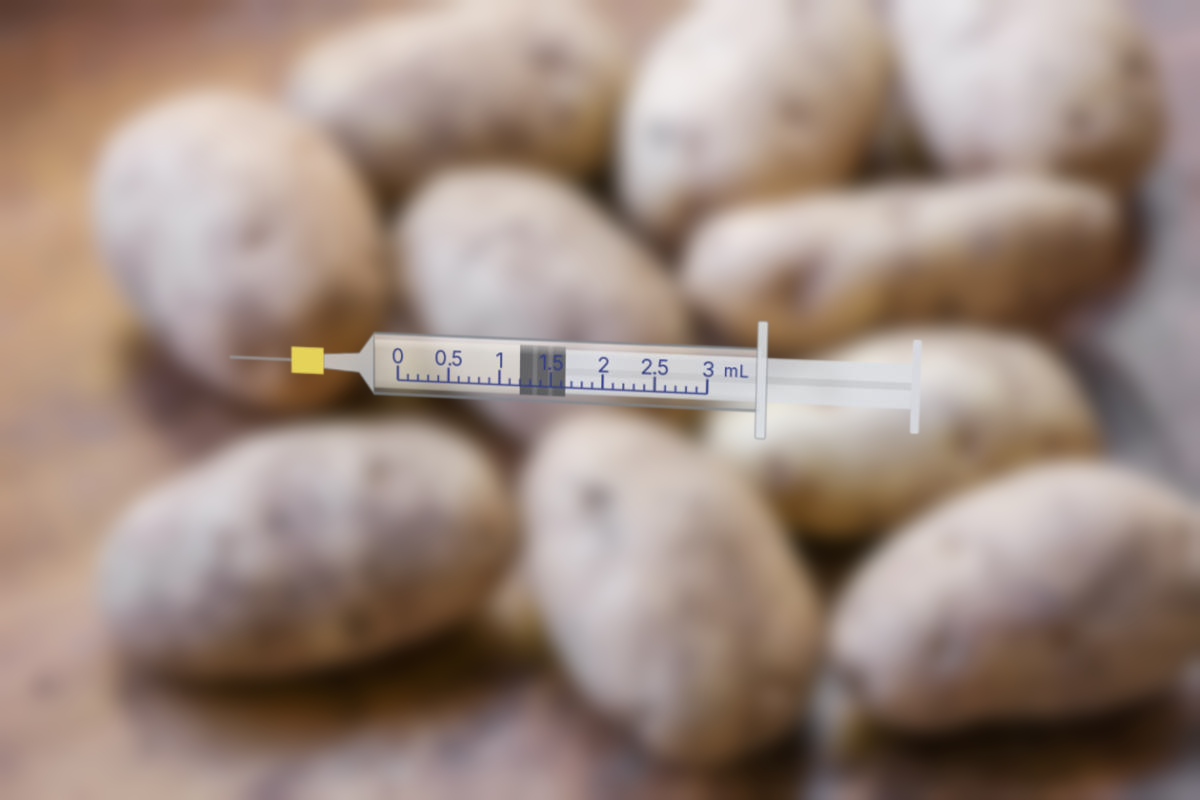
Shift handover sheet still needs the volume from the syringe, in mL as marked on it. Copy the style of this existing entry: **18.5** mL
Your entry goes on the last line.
**1.2** mL
